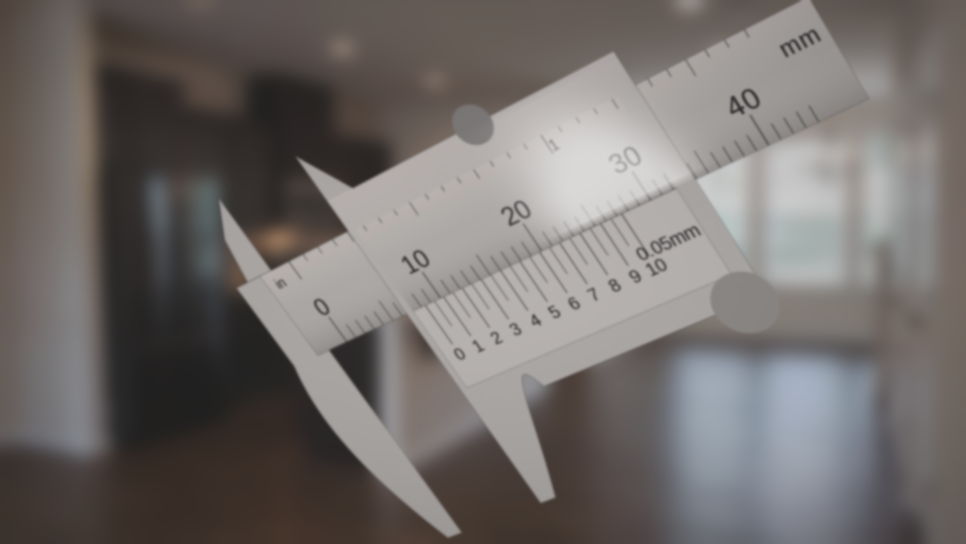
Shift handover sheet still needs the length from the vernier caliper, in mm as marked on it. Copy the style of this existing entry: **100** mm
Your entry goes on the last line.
**8.4** mm
